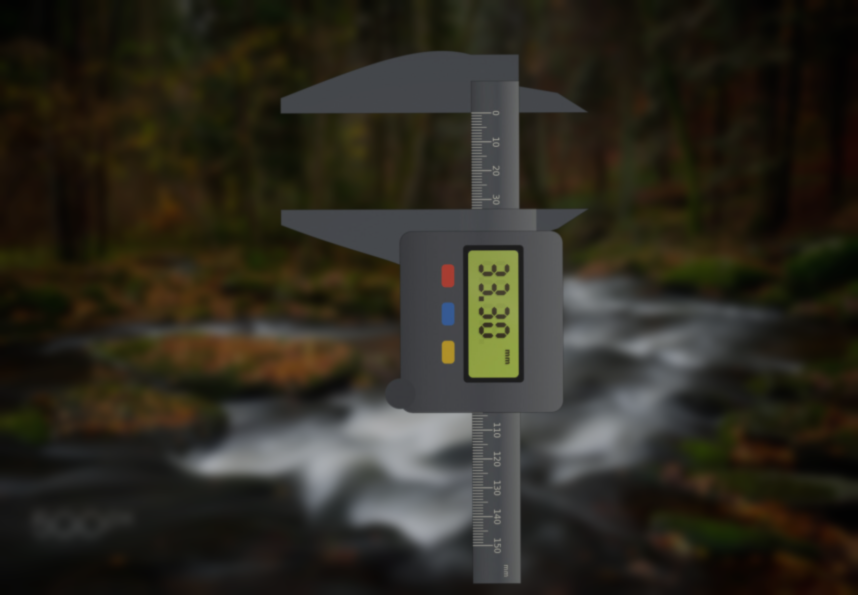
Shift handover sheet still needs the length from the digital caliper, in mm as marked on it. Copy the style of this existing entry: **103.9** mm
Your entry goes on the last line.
**33.30** mm
